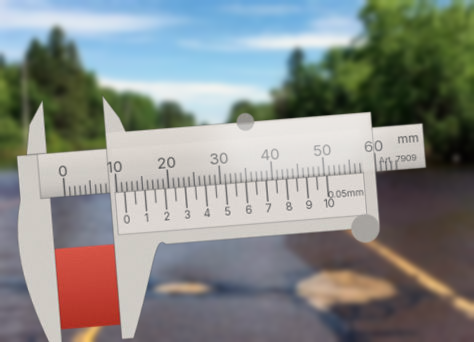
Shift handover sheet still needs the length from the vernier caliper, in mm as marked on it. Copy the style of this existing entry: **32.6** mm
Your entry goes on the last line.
**11.5** mm
